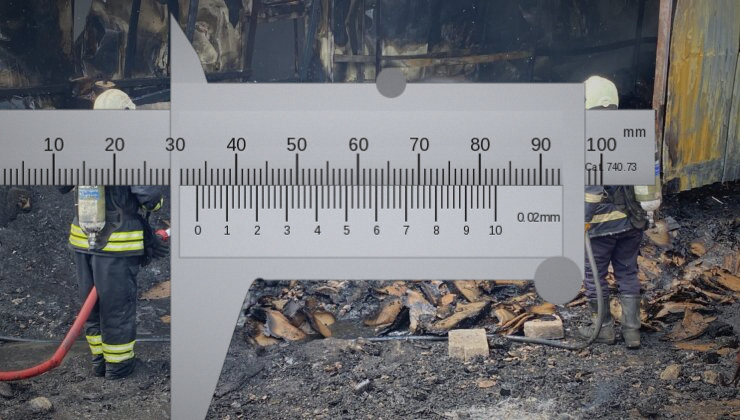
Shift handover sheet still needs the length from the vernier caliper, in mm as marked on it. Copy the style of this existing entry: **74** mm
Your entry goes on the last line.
**33.6** mm
